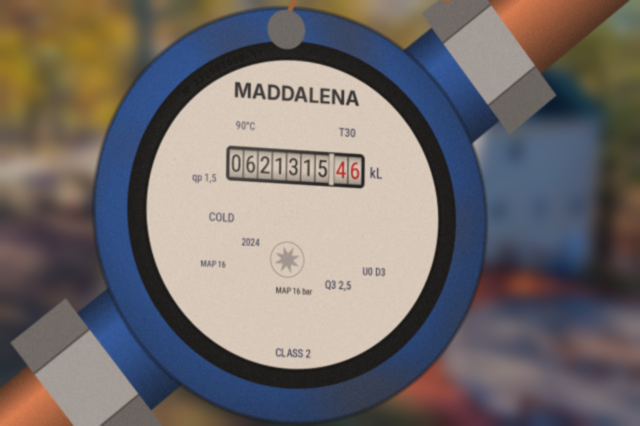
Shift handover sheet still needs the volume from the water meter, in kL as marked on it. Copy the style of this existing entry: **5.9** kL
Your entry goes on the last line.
**621315.46** kL
